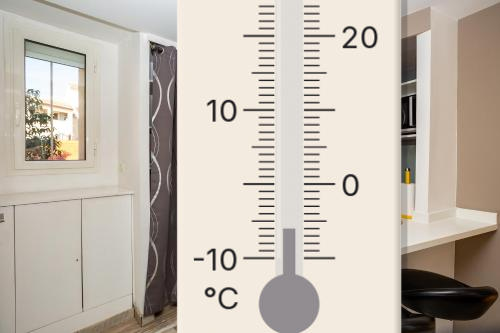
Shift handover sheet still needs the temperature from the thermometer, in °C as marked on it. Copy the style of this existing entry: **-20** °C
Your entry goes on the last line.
**-6** °C
